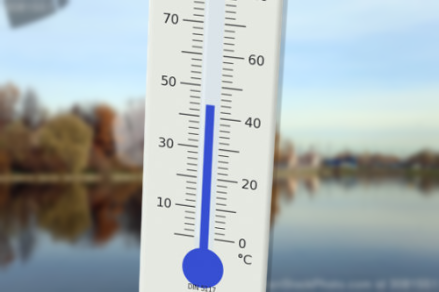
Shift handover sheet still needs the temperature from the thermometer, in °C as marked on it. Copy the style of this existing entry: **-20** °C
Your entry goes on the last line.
**44** °C
